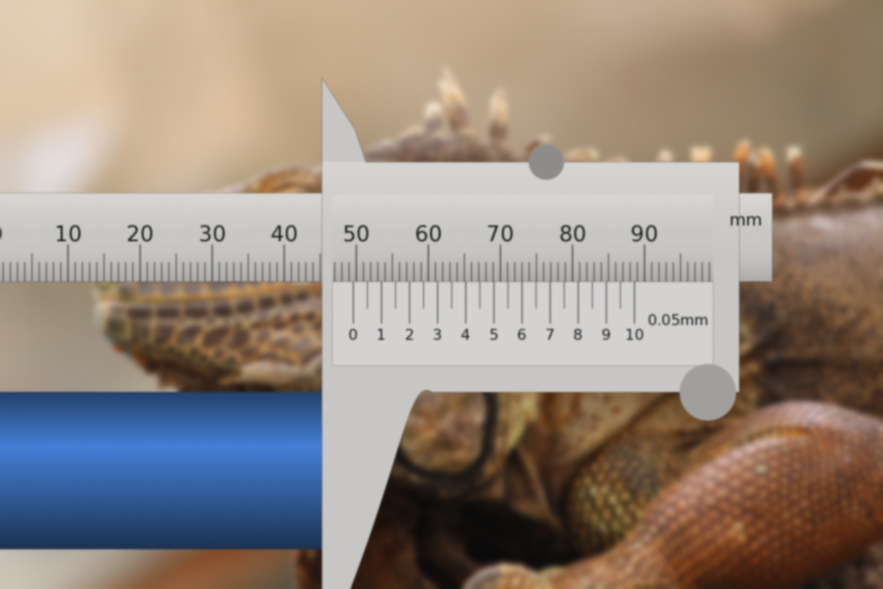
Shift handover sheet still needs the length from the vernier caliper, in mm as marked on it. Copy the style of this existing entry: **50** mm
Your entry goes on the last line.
**49.6** mm
